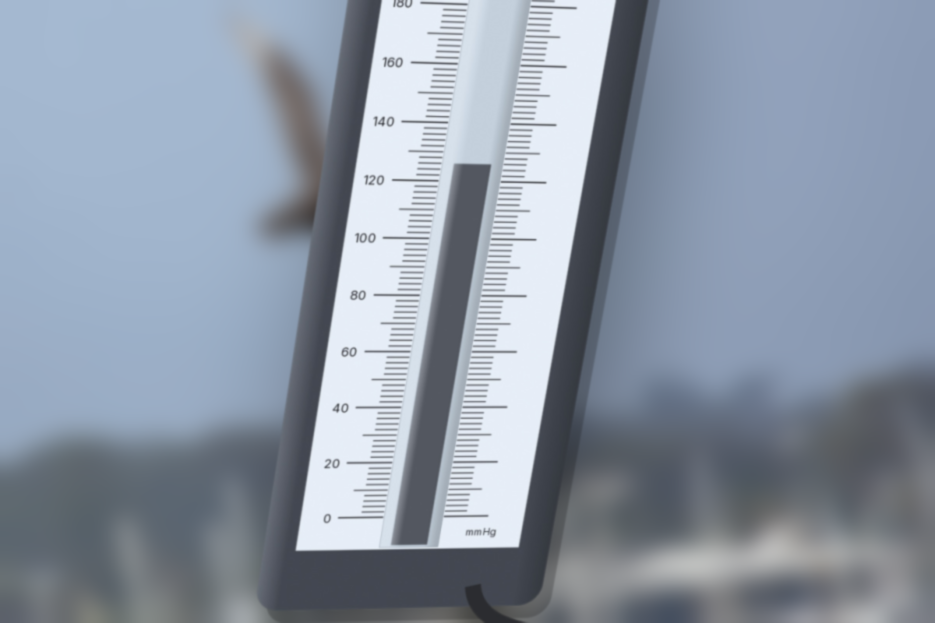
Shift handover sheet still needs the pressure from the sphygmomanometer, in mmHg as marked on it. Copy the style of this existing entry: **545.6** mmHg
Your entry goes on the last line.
**126** mmHg
